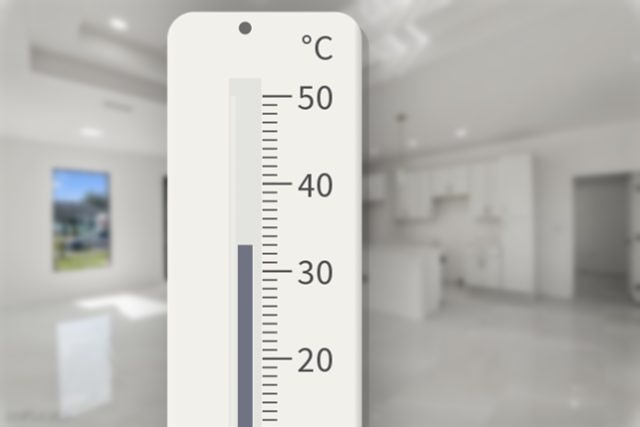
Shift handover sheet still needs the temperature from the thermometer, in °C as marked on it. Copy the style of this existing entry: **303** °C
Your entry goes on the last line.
**33** °C
